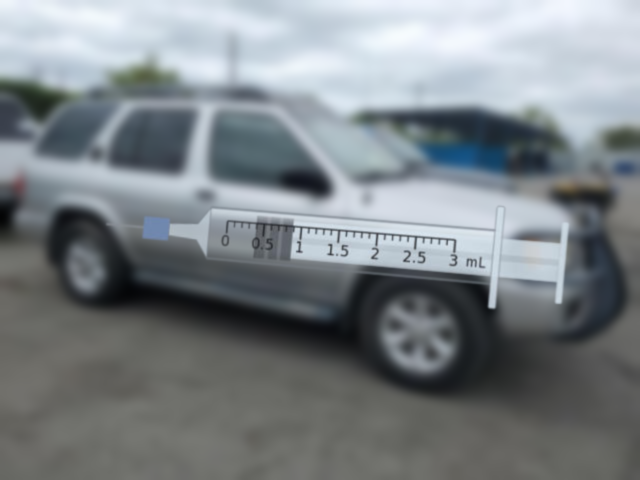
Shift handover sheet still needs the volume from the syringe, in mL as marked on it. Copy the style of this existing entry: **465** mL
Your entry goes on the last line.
**0.4** mL
